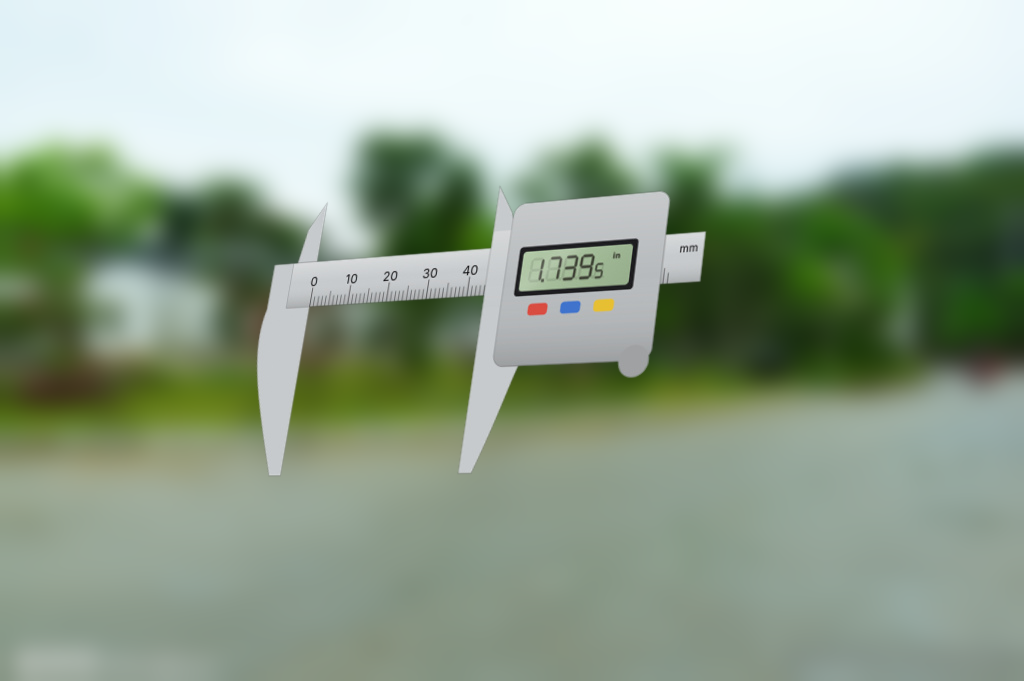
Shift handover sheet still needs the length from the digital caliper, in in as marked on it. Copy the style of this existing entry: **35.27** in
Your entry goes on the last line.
**1.7395** in
